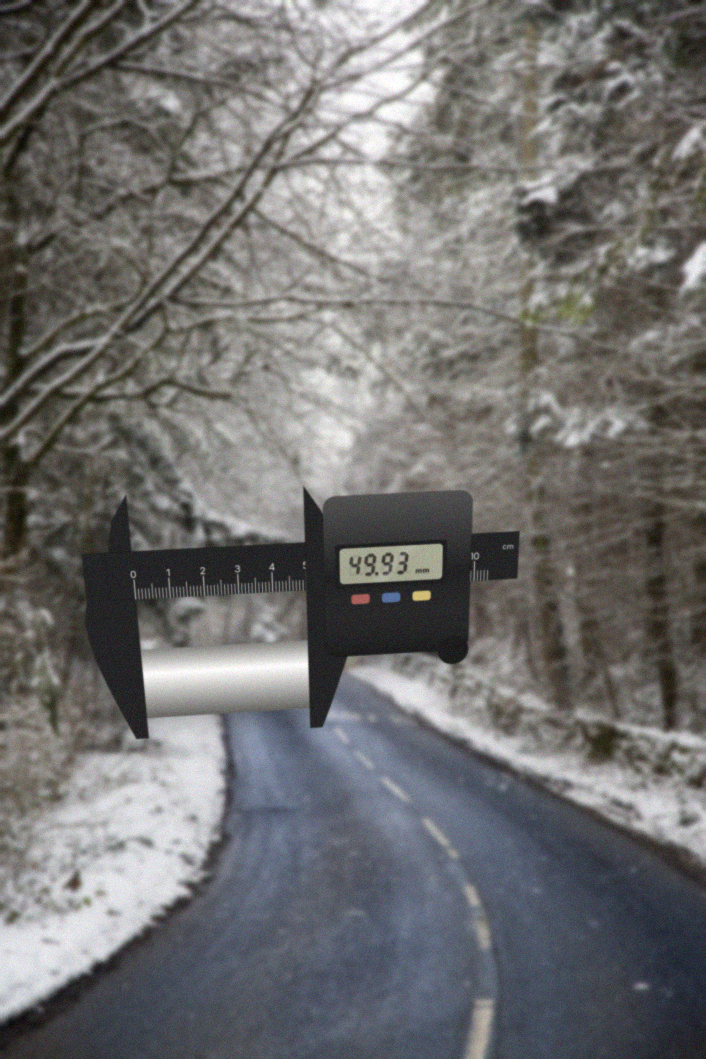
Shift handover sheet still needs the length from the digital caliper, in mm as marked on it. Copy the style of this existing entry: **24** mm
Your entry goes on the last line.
**49.93** mm
